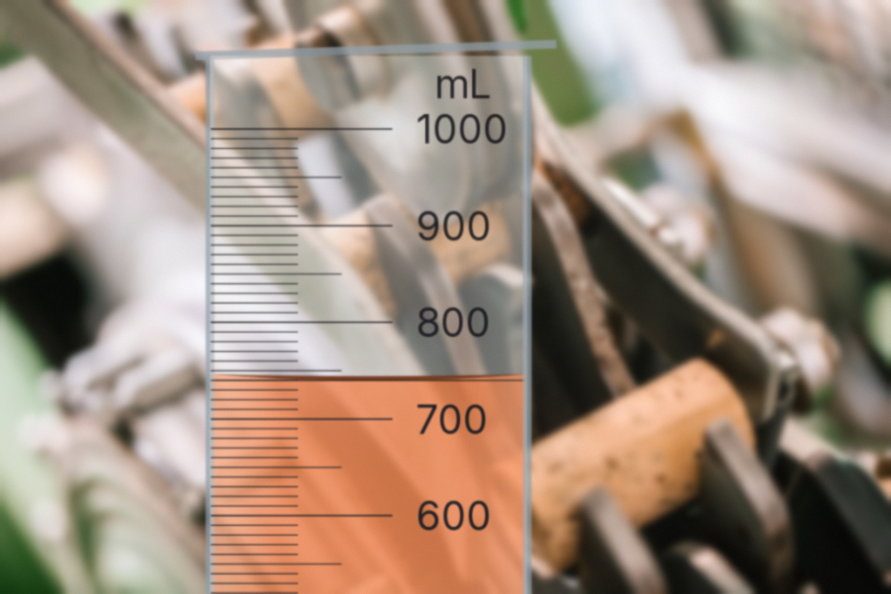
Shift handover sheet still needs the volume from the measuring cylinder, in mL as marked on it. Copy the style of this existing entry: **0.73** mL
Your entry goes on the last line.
**740** mL
